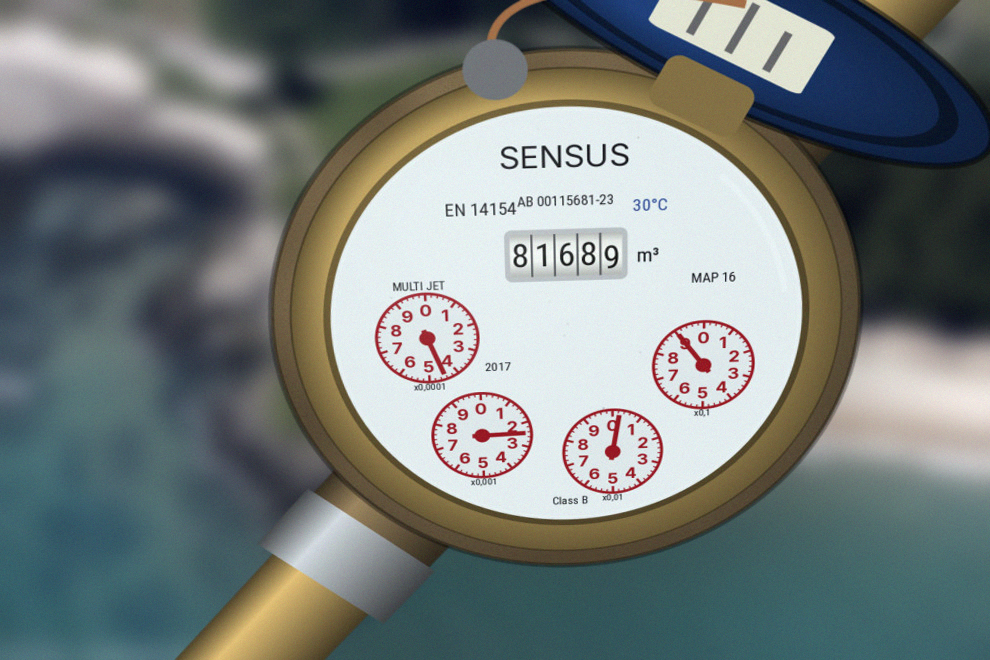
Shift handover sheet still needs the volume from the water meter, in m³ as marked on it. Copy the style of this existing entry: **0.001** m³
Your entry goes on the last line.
**81688.9024** m³
